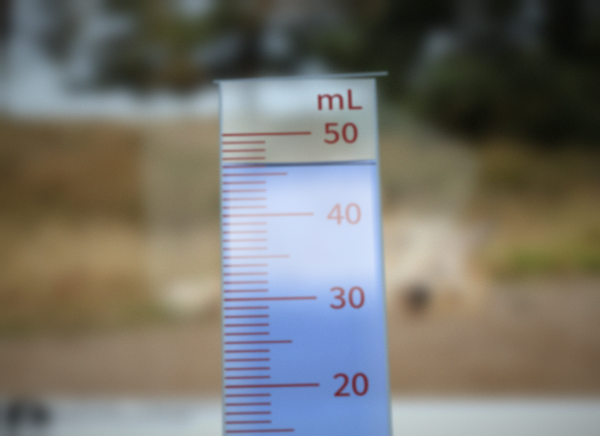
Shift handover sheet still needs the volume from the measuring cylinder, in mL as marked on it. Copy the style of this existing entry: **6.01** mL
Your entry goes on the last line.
**46** mL
